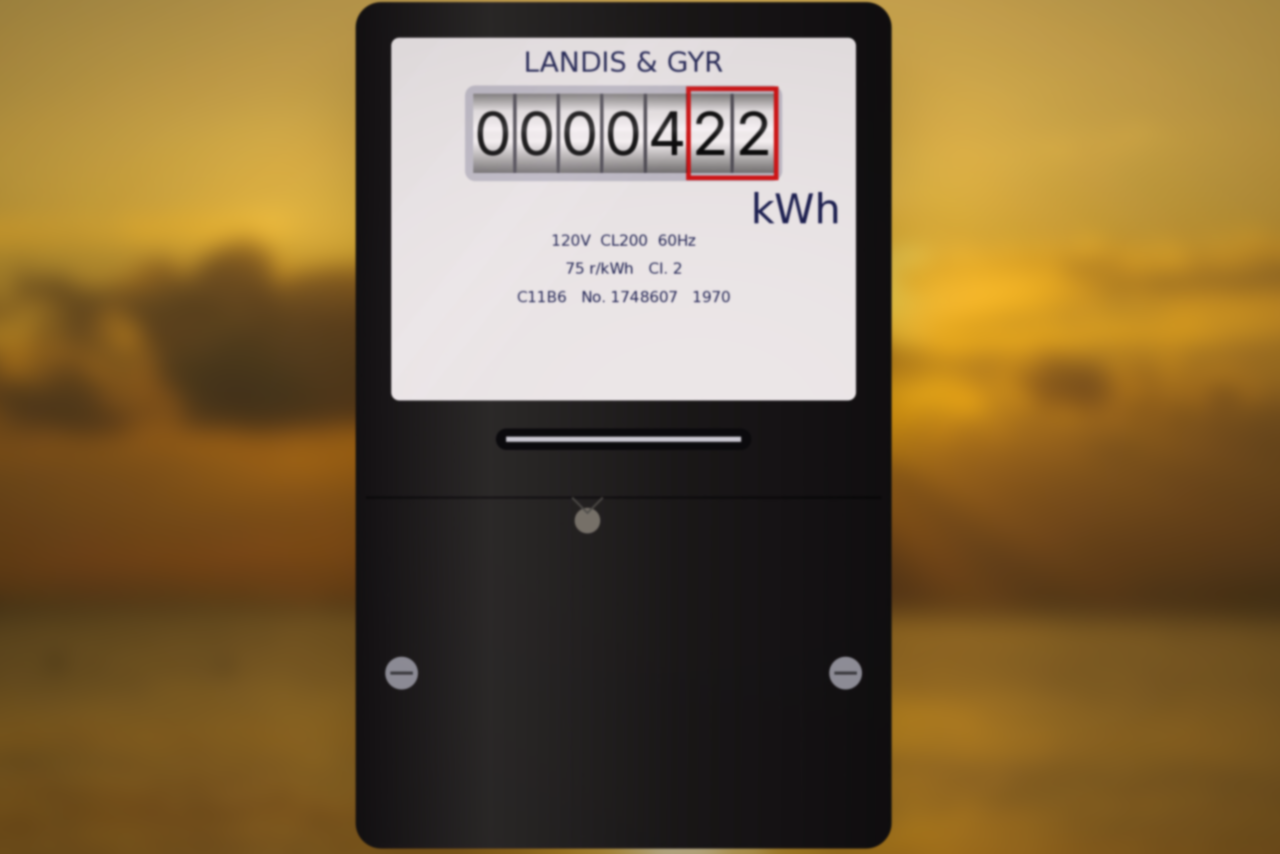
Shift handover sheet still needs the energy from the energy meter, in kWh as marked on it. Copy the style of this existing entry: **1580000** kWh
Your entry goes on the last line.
**4.22** kWh
